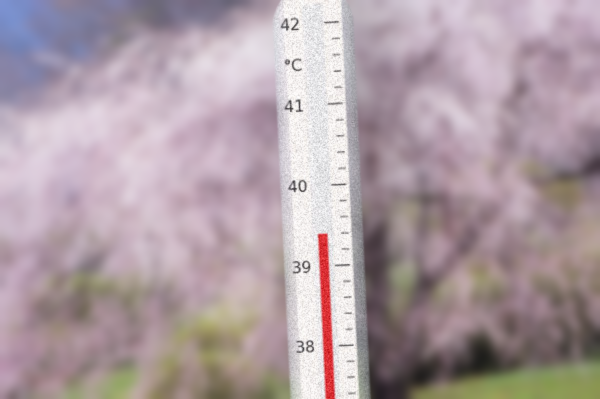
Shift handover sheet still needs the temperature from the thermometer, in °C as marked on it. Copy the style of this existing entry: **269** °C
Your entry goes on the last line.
**39.4** °C
